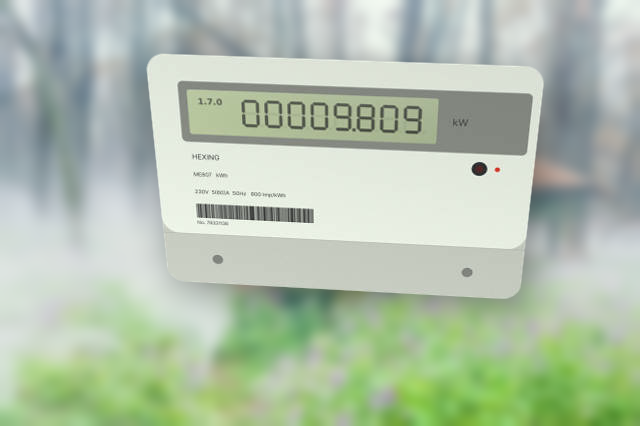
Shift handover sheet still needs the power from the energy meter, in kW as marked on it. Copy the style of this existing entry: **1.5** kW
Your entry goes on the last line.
**9.809** kW
